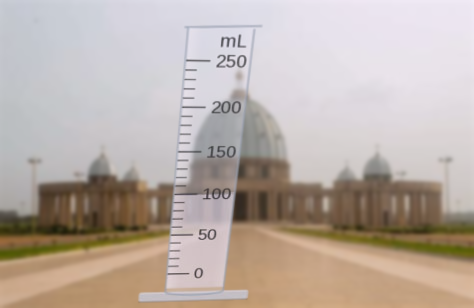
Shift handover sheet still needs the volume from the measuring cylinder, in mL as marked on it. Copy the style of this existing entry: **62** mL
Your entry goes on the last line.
**100** mL
